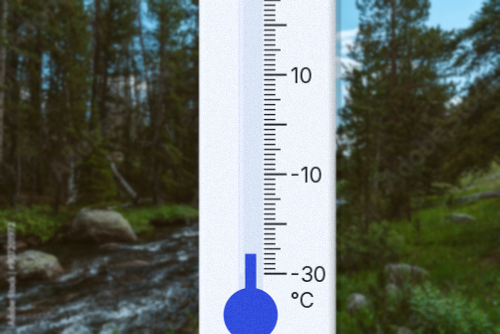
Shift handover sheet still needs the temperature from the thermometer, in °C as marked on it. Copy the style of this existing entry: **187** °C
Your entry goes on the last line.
**-26** °C
